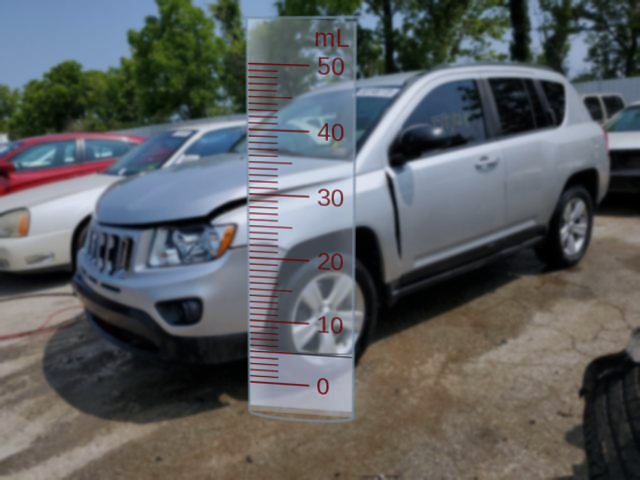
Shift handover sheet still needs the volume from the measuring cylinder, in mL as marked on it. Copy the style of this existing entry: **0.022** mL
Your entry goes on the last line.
**5** mL
